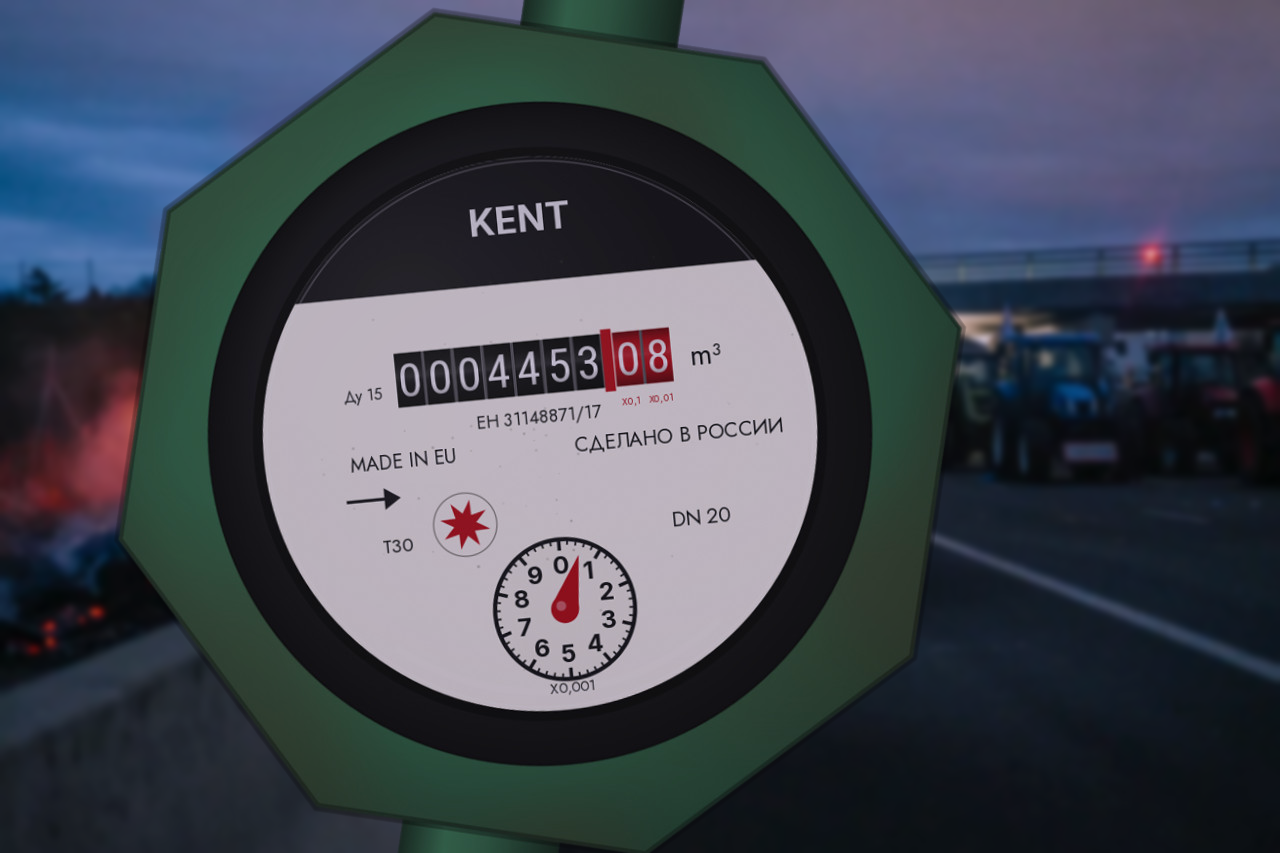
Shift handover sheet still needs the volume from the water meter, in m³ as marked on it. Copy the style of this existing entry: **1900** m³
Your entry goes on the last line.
**4453.080** m³
